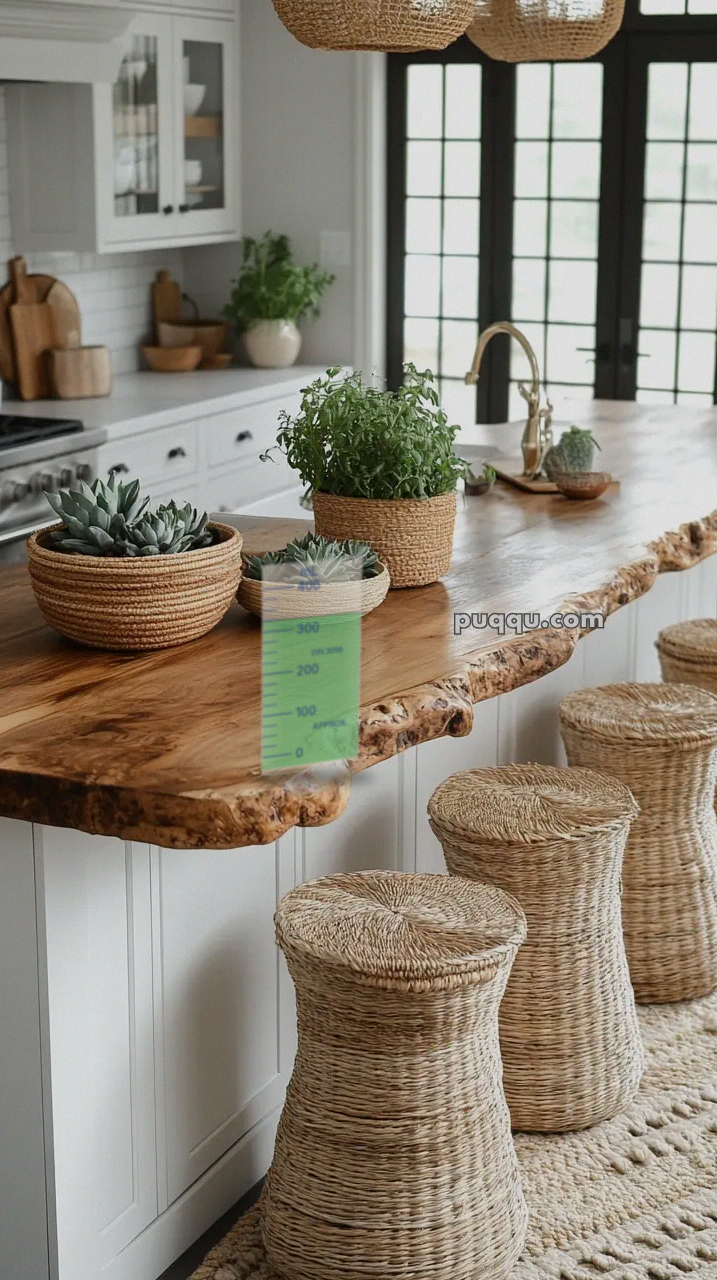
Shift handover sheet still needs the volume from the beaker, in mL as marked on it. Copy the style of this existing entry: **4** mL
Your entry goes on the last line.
**325** mL
